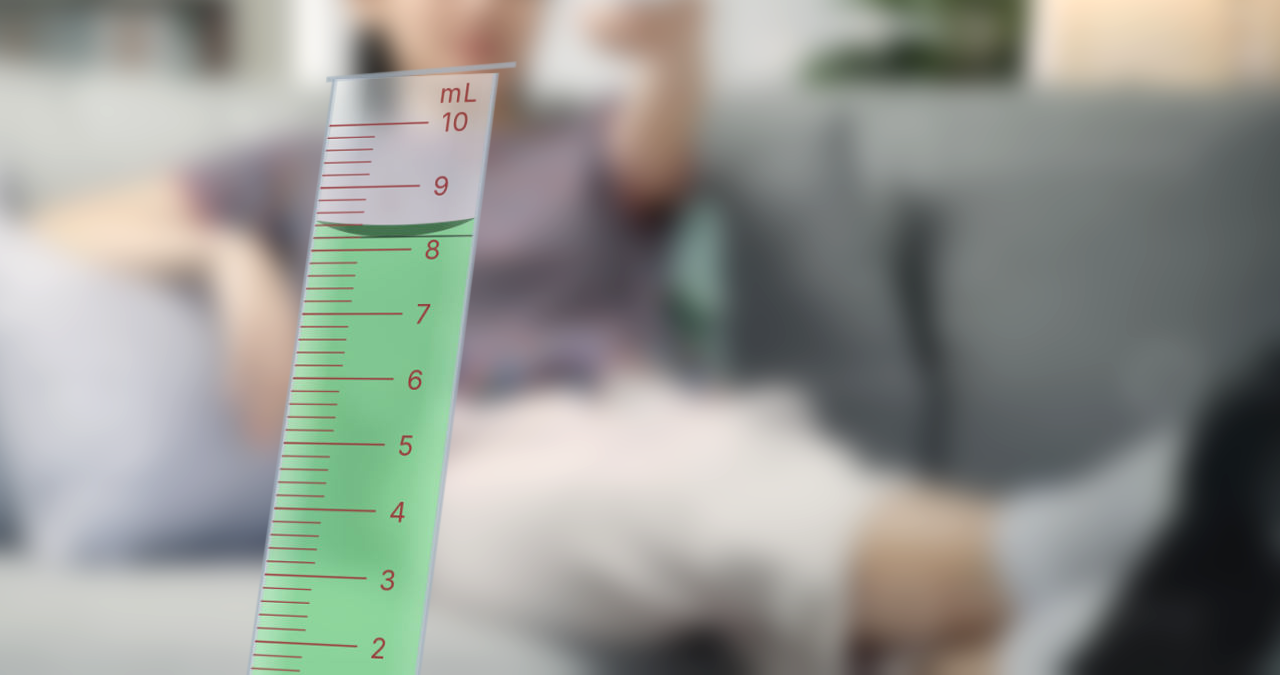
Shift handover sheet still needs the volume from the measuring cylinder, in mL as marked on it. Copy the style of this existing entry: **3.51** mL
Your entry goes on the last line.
**8.2** mL
